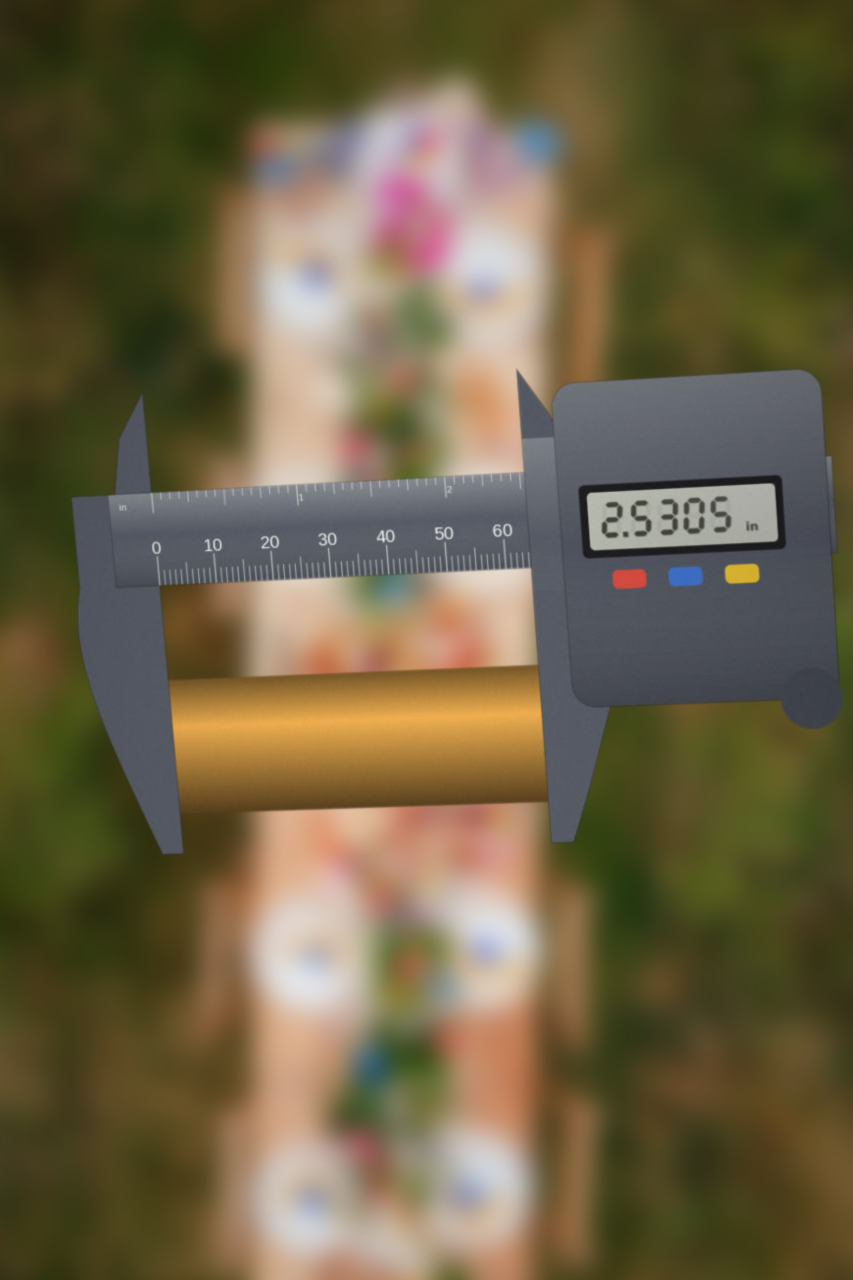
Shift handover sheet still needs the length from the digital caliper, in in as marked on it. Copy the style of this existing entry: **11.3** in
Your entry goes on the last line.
**2.5305** in
